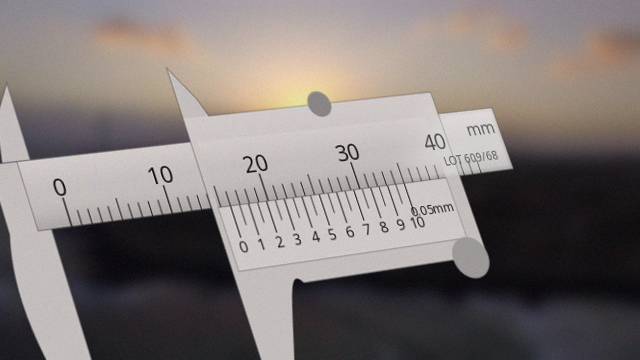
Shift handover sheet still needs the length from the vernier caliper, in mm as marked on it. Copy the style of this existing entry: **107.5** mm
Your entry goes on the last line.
**16.0** mm
